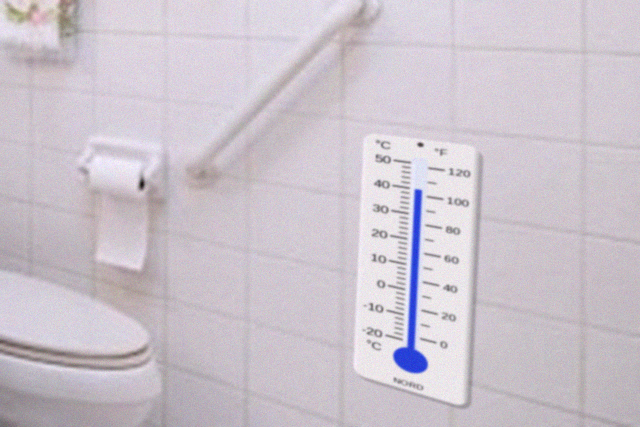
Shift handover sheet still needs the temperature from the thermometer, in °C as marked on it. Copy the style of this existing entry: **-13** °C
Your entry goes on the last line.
**40** °C
